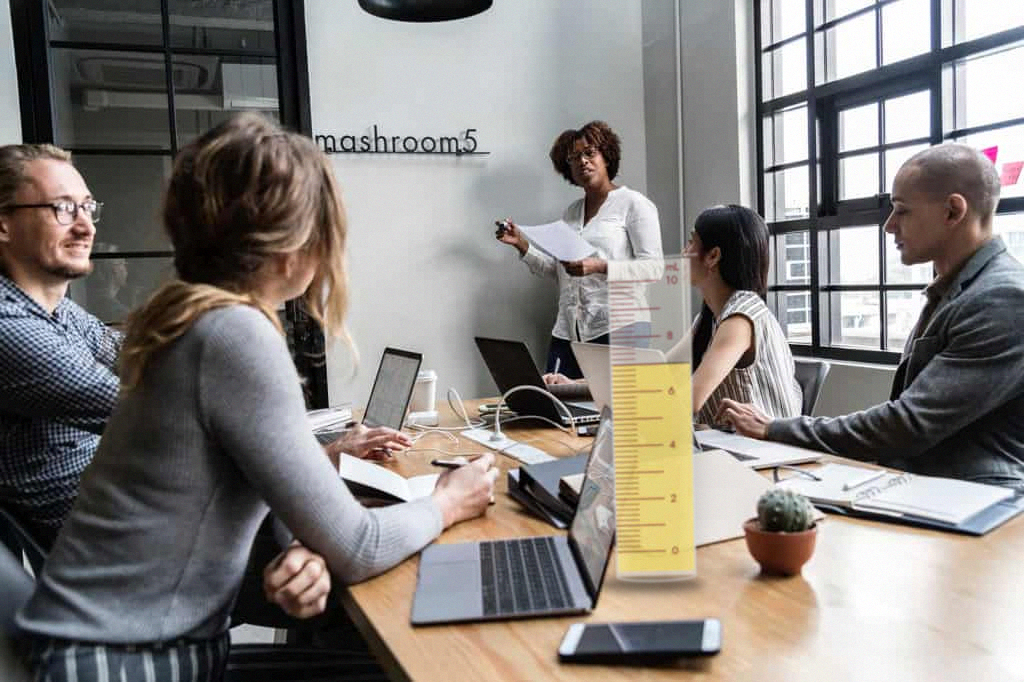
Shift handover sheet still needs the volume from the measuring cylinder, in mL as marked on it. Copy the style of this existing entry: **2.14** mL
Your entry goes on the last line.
**7** mL
